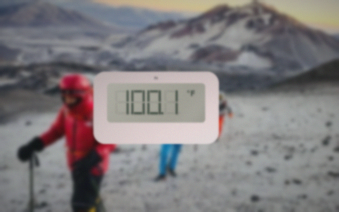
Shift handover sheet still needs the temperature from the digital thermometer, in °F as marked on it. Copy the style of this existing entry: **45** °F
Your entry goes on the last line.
**100.1** °F
